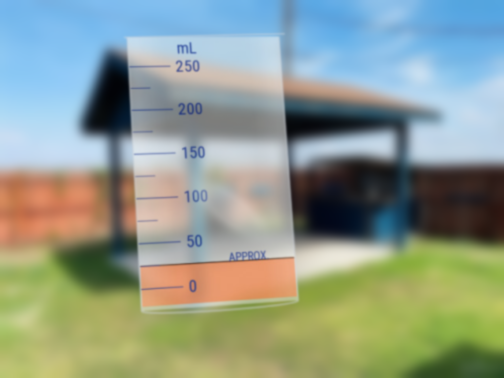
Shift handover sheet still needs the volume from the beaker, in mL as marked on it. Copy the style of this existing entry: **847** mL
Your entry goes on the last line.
**25** mL
